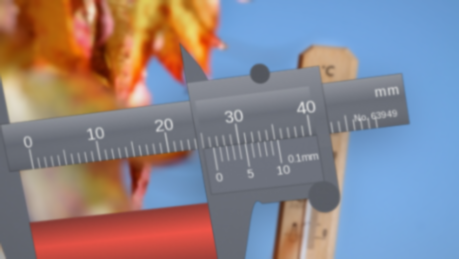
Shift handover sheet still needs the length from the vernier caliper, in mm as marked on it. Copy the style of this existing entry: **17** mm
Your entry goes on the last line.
**26.4** mm
